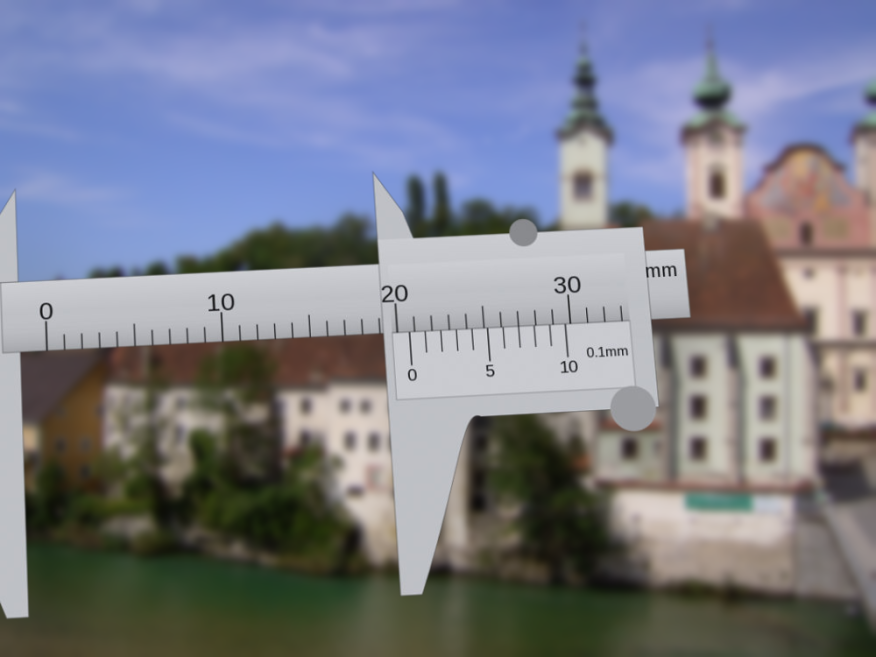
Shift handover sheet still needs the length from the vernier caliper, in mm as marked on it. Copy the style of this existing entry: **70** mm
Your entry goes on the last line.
**20.7** mm
